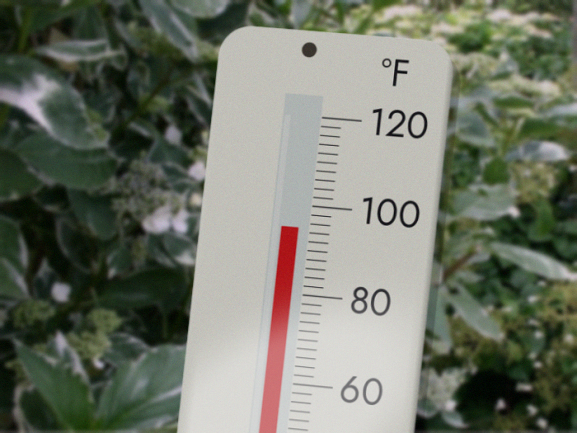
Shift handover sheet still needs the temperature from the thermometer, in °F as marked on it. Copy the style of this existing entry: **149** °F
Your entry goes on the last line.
**95** °F
